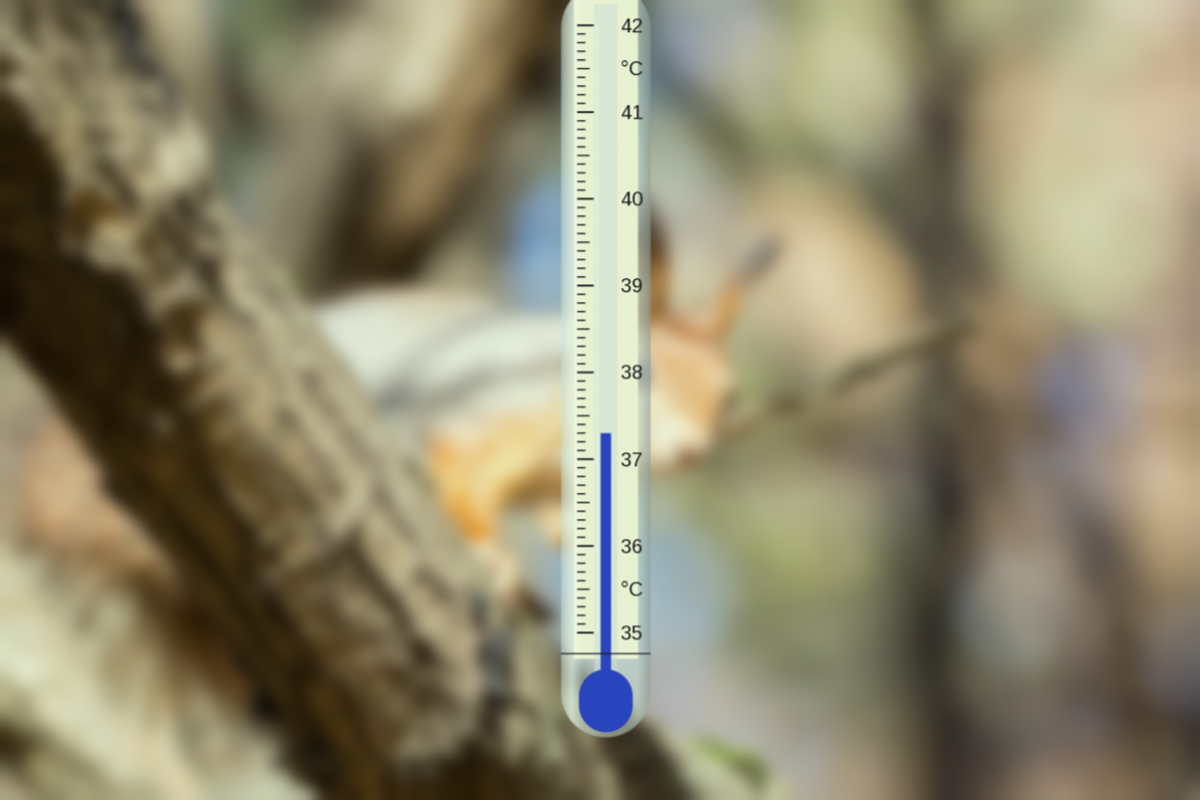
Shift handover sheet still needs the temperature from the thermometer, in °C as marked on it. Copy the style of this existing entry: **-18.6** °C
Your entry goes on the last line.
**37.3** °C
